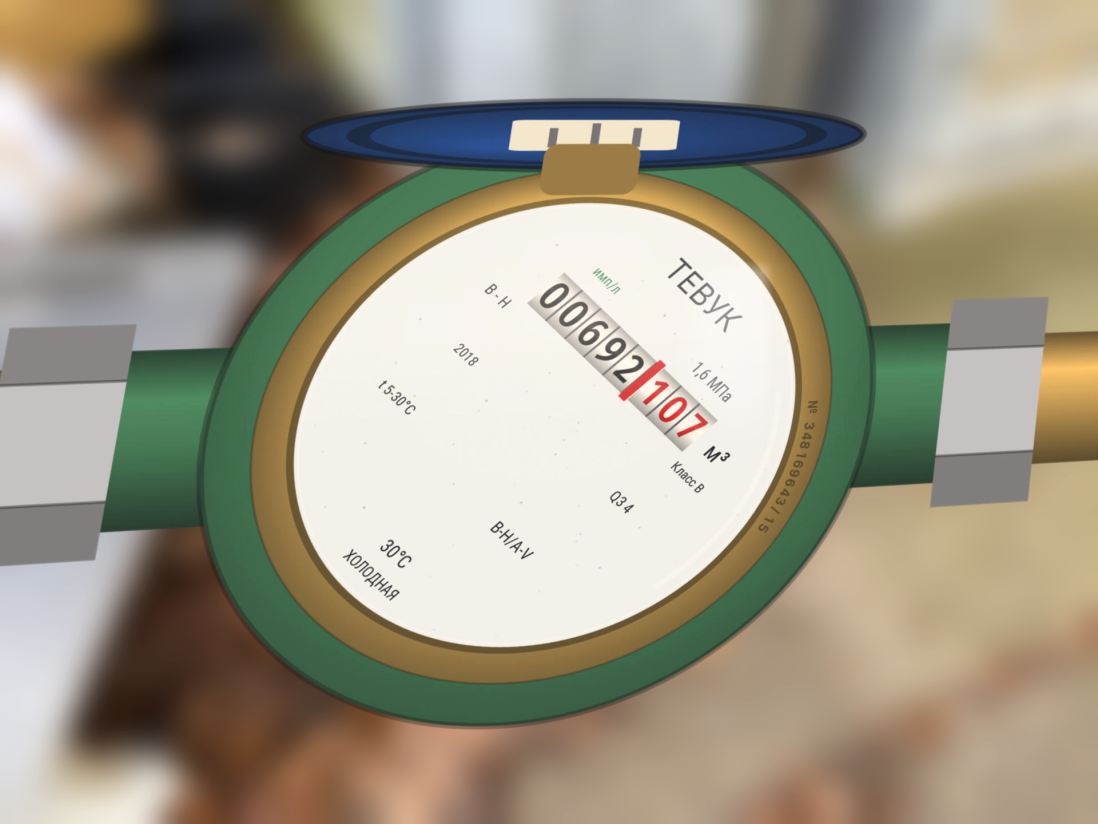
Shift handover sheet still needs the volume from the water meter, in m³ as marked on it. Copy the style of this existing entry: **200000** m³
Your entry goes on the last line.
**692.107** m³
